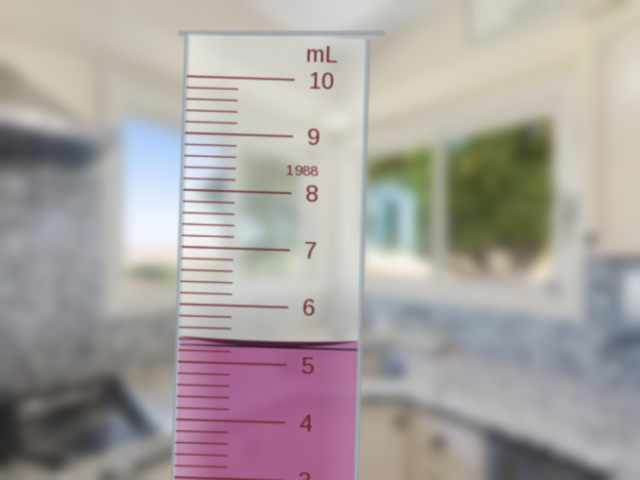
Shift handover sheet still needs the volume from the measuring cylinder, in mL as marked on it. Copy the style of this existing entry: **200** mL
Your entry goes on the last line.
**5.3** mL
